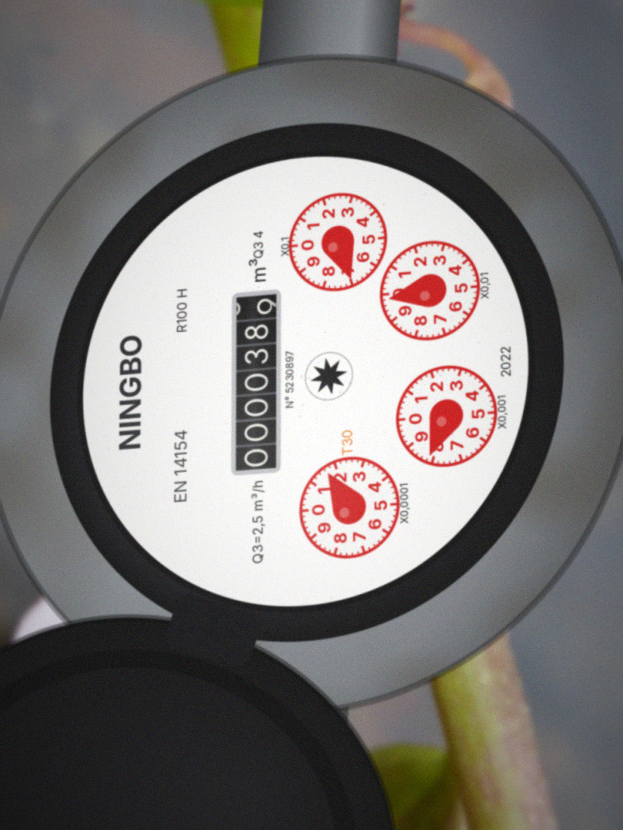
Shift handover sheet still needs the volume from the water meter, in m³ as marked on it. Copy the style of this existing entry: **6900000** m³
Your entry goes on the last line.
**388.6981** m³
